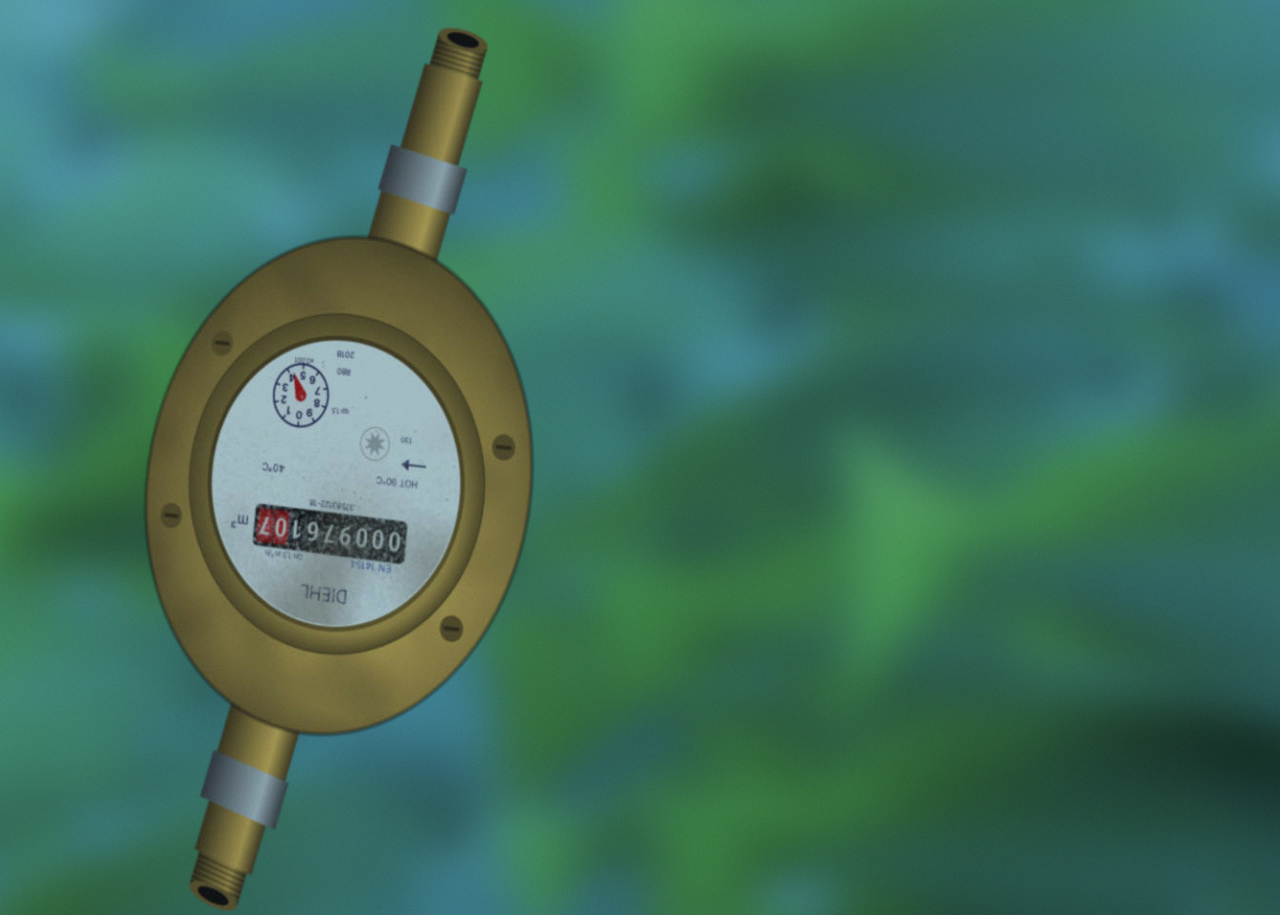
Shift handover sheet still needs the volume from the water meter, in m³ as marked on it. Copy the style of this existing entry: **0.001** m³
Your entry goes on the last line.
**9761.074** m³
